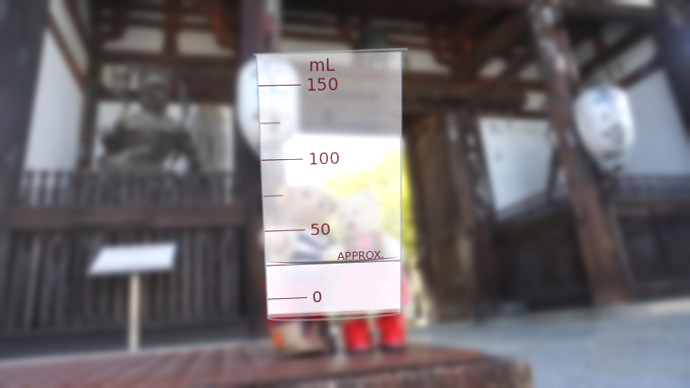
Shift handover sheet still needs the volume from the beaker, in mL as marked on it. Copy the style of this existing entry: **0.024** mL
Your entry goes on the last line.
**25** mL
